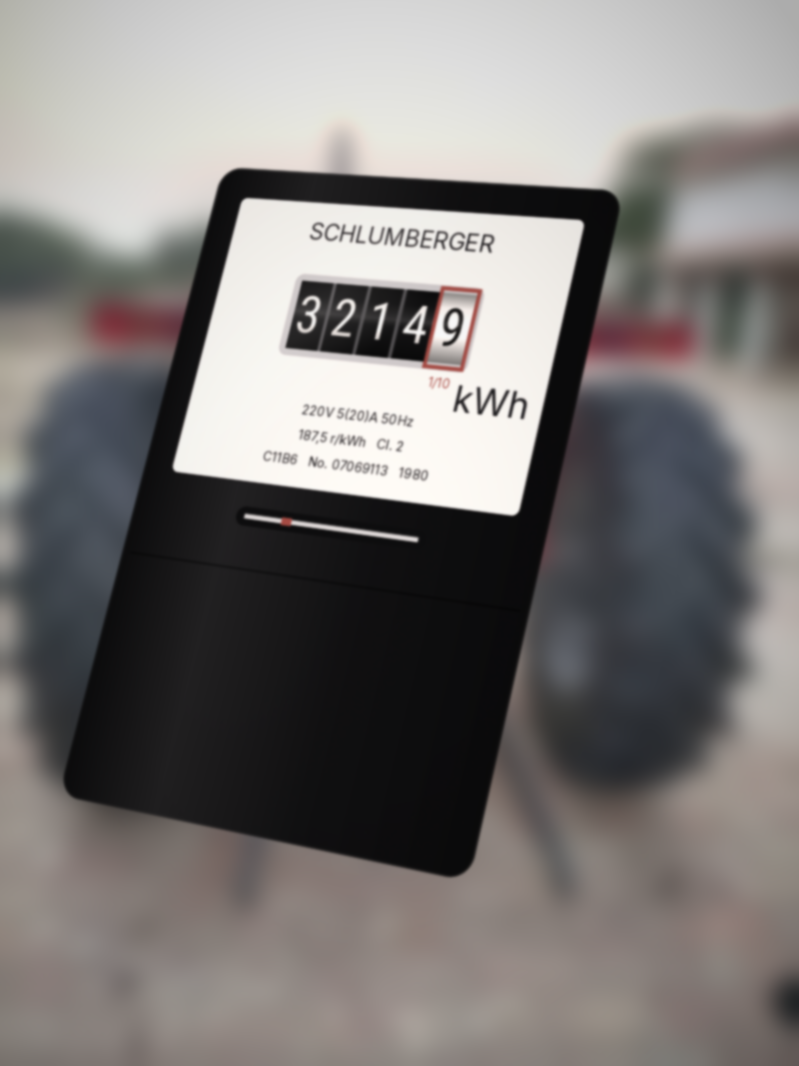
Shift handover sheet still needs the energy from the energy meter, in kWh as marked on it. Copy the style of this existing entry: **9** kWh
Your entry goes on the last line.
**3214.9** kWh
